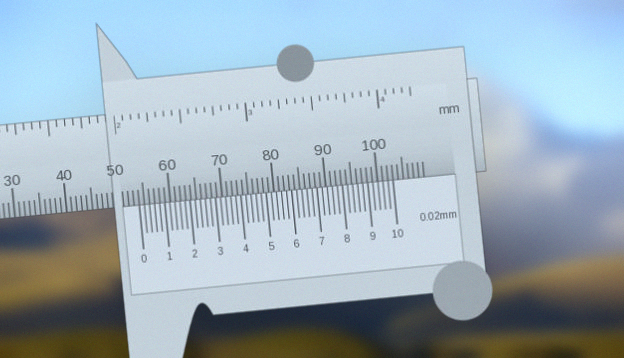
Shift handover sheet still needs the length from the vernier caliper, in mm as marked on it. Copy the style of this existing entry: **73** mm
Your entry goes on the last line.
**54.0** mm
